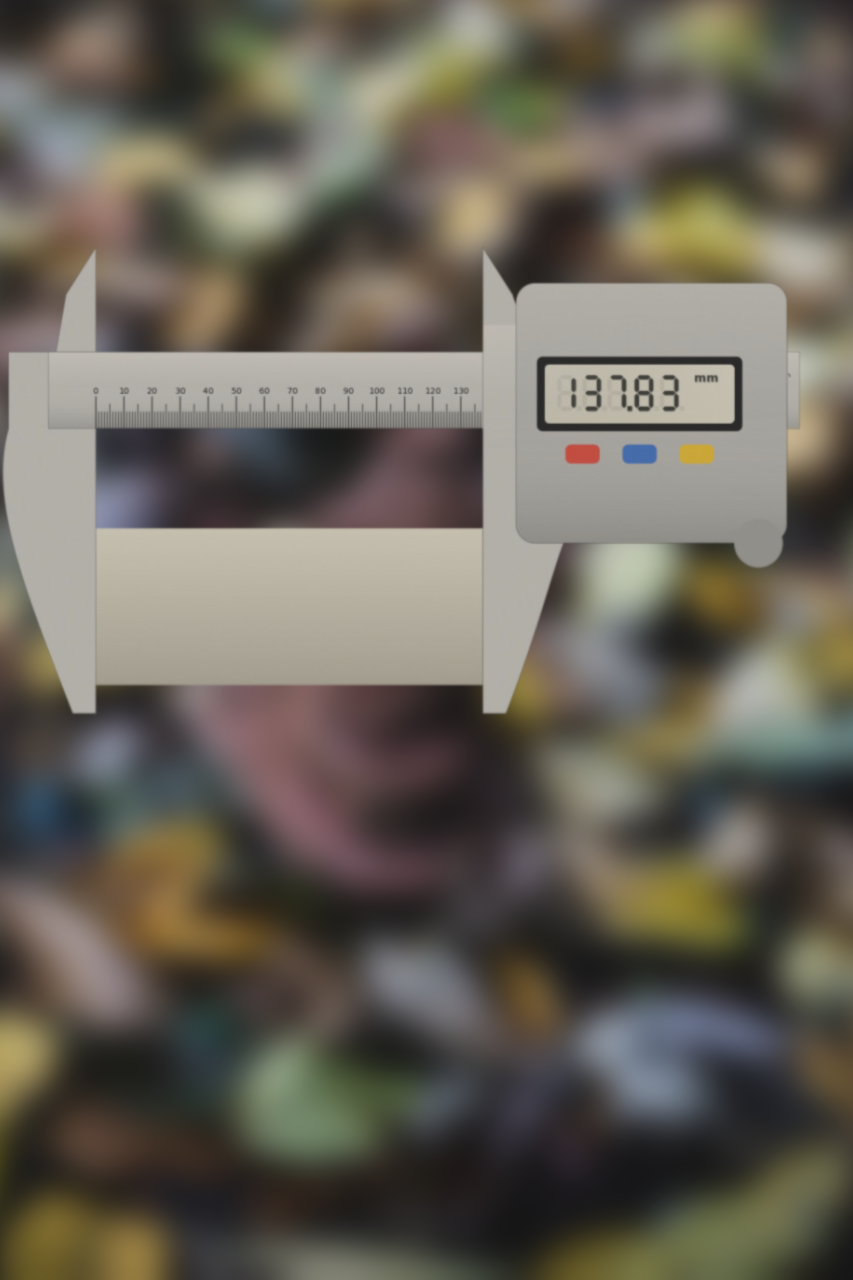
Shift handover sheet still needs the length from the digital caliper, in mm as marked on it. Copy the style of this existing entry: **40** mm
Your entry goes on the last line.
**137.83** mm
